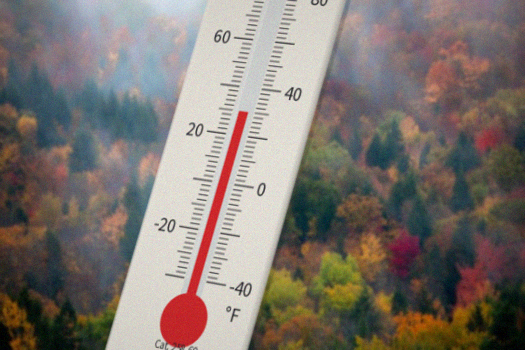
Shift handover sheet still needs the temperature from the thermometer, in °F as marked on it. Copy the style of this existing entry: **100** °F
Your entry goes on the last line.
**30** °F
